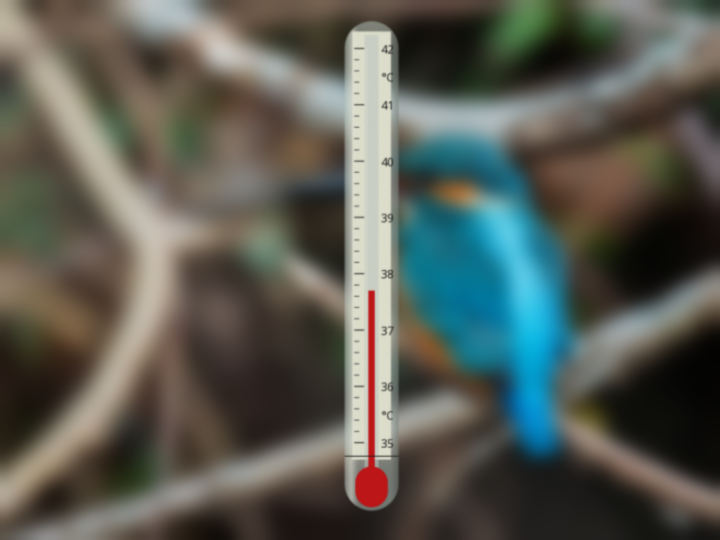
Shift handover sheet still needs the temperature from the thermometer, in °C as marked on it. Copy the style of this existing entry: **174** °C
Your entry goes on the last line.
**37.7** °C
